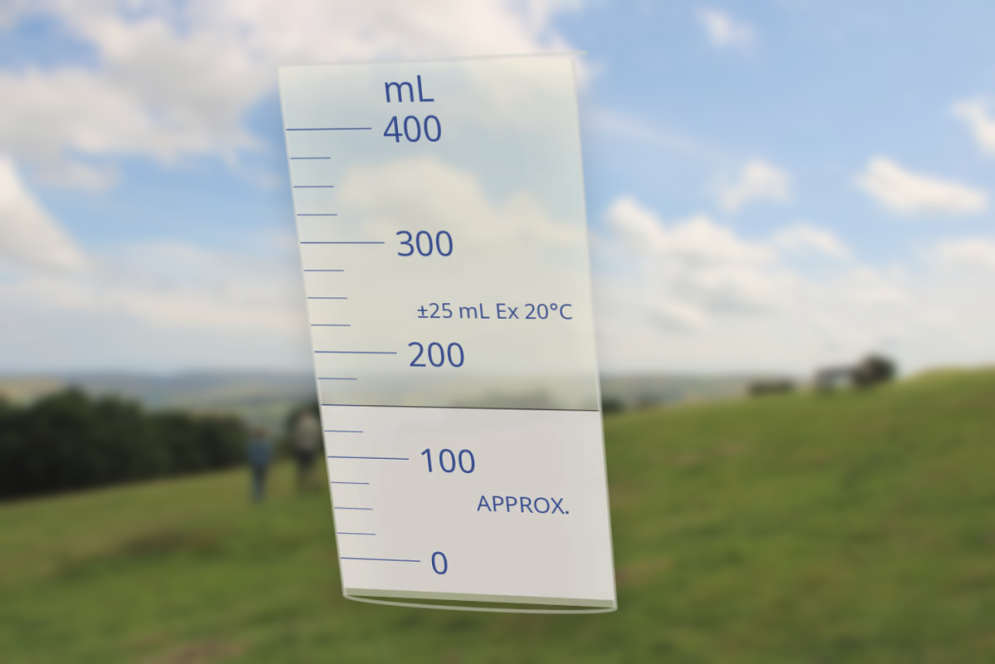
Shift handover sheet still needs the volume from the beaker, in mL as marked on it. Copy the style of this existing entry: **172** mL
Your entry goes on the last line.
**150** mL
